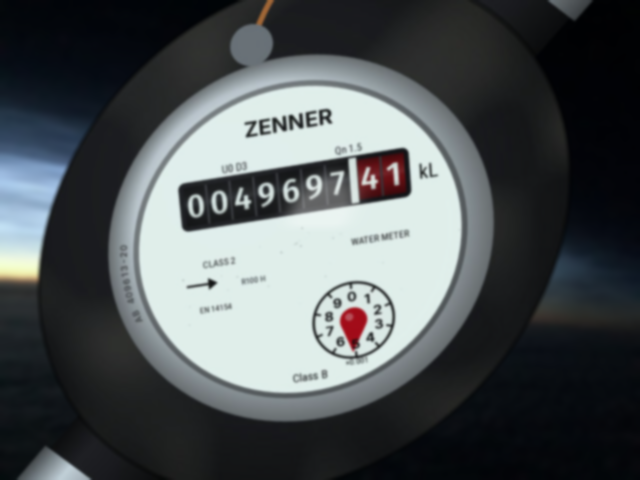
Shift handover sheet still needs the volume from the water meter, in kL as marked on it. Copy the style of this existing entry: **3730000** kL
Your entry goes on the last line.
**49697.415** kL
